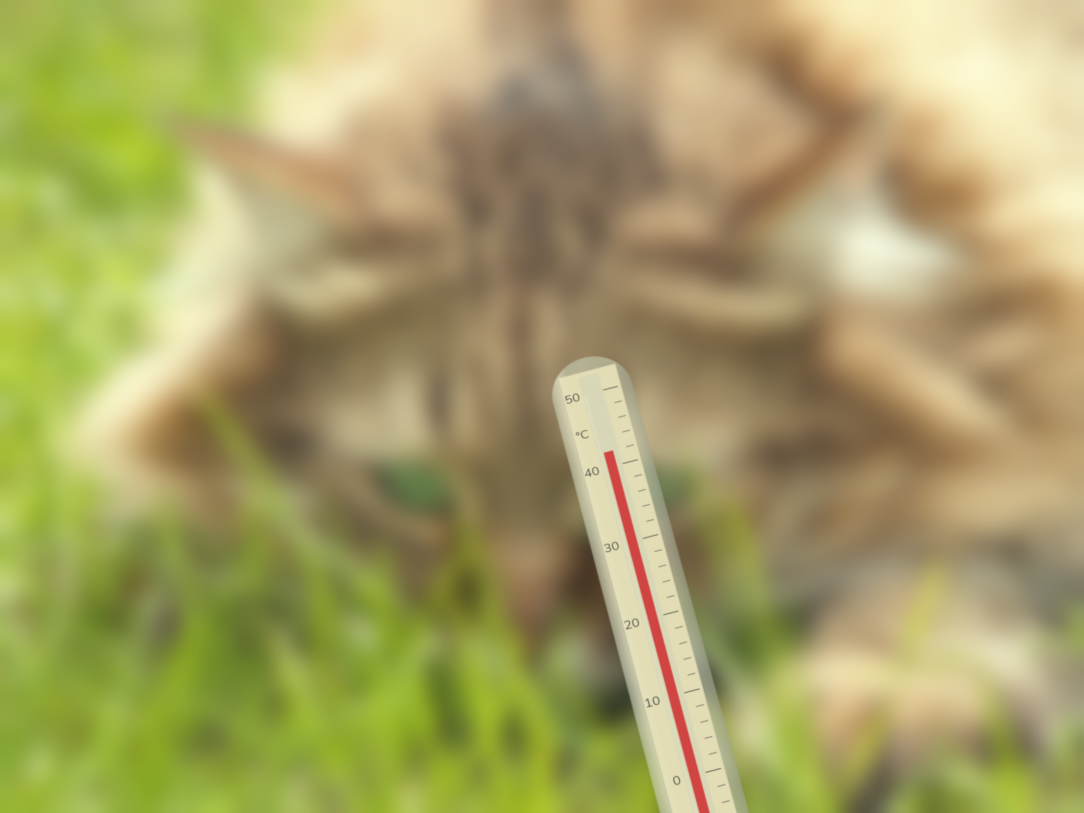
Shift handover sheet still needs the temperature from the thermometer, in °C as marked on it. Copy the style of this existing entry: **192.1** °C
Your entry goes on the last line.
**42** °C
